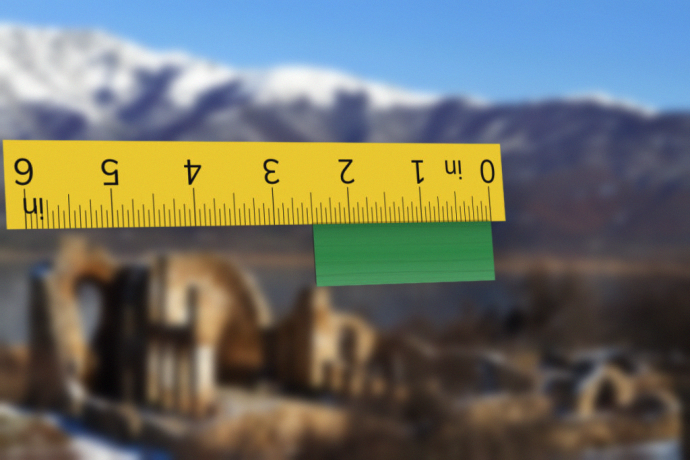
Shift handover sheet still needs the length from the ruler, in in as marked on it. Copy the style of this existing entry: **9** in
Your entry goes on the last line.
**2.5** in
